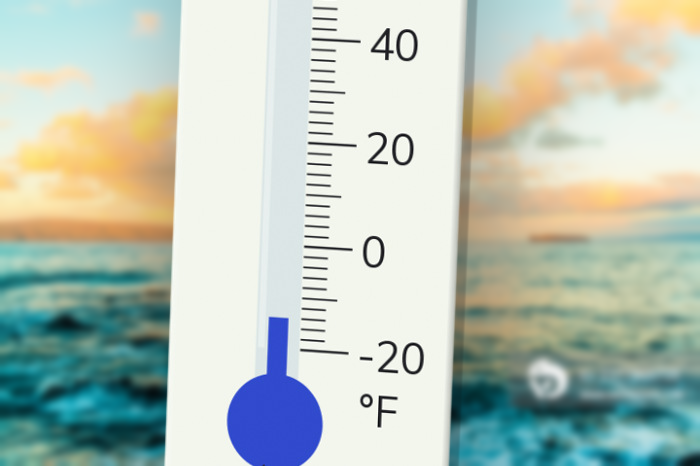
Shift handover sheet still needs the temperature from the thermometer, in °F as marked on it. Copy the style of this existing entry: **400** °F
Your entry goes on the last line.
**-14** °F
